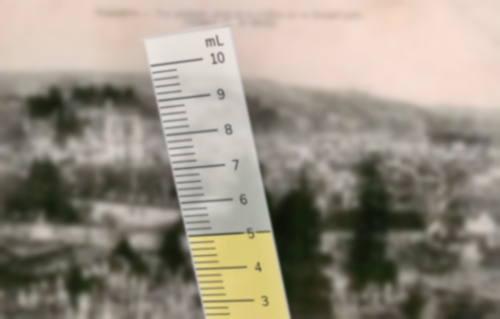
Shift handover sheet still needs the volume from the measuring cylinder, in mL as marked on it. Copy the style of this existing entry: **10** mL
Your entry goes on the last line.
**5** mL
